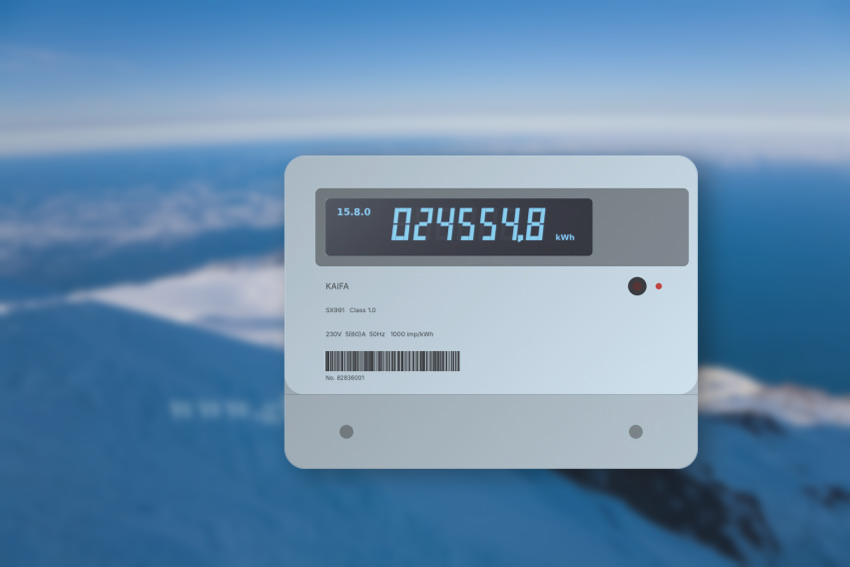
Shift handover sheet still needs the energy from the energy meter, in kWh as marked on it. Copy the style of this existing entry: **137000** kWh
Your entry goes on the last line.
**24554.8** kWh
